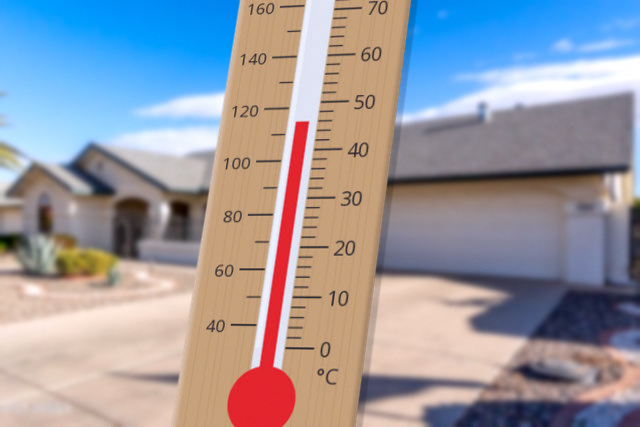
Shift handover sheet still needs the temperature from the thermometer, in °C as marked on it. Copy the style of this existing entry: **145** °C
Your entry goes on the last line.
**46** °C
